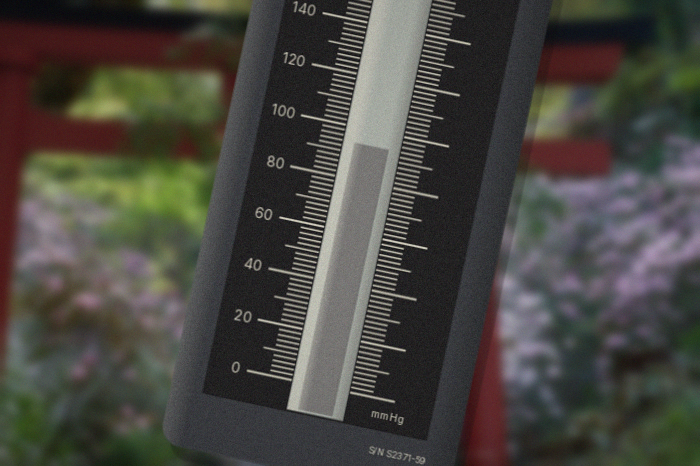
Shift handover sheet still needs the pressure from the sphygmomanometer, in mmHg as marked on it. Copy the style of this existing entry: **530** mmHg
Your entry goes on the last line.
**94** mmHg
